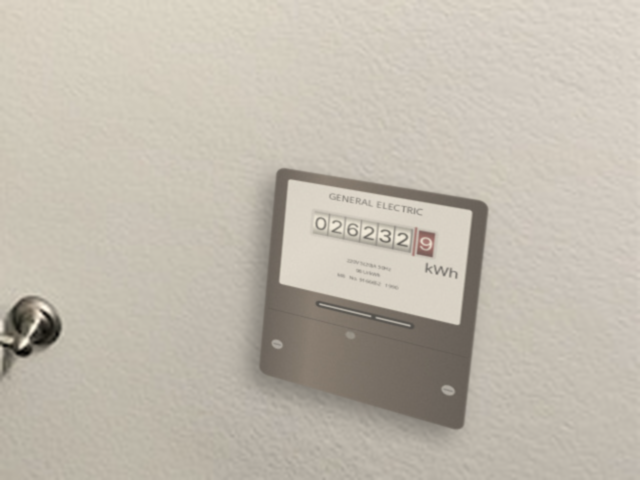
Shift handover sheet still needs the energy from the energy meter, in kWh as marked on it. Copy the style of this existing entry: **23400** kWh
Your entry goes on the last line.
**26232.9** kWh
